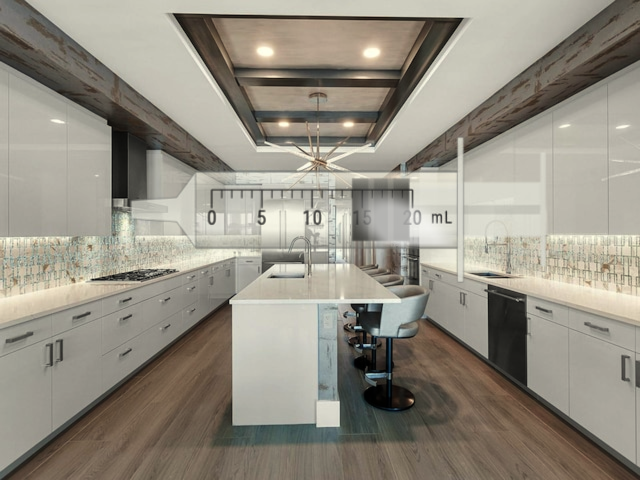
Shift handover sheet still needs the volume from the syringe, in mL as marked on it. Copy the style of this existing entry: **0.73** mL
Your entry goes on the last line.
**14** mL
